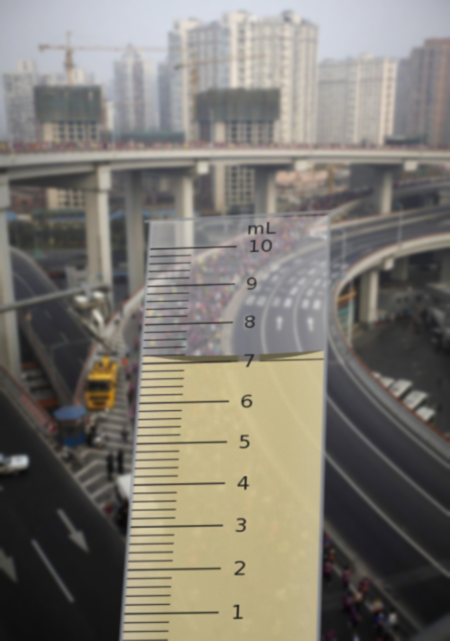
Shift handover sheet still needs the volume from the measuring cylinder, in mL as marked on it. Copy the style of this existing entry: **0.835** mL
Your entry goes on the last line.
**7** mL
